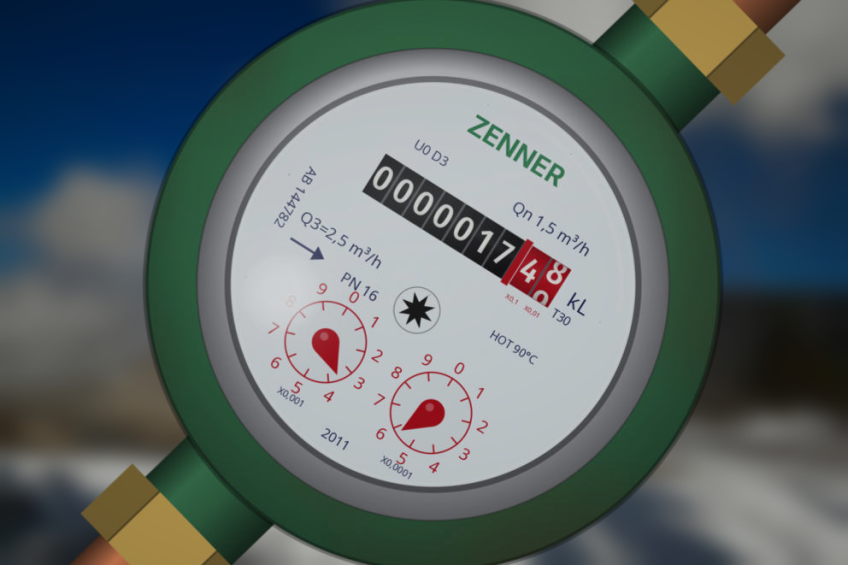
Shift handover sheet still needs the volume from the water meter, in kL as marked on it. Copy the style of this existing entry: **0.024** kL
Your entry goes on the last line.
**17.4835** kL
